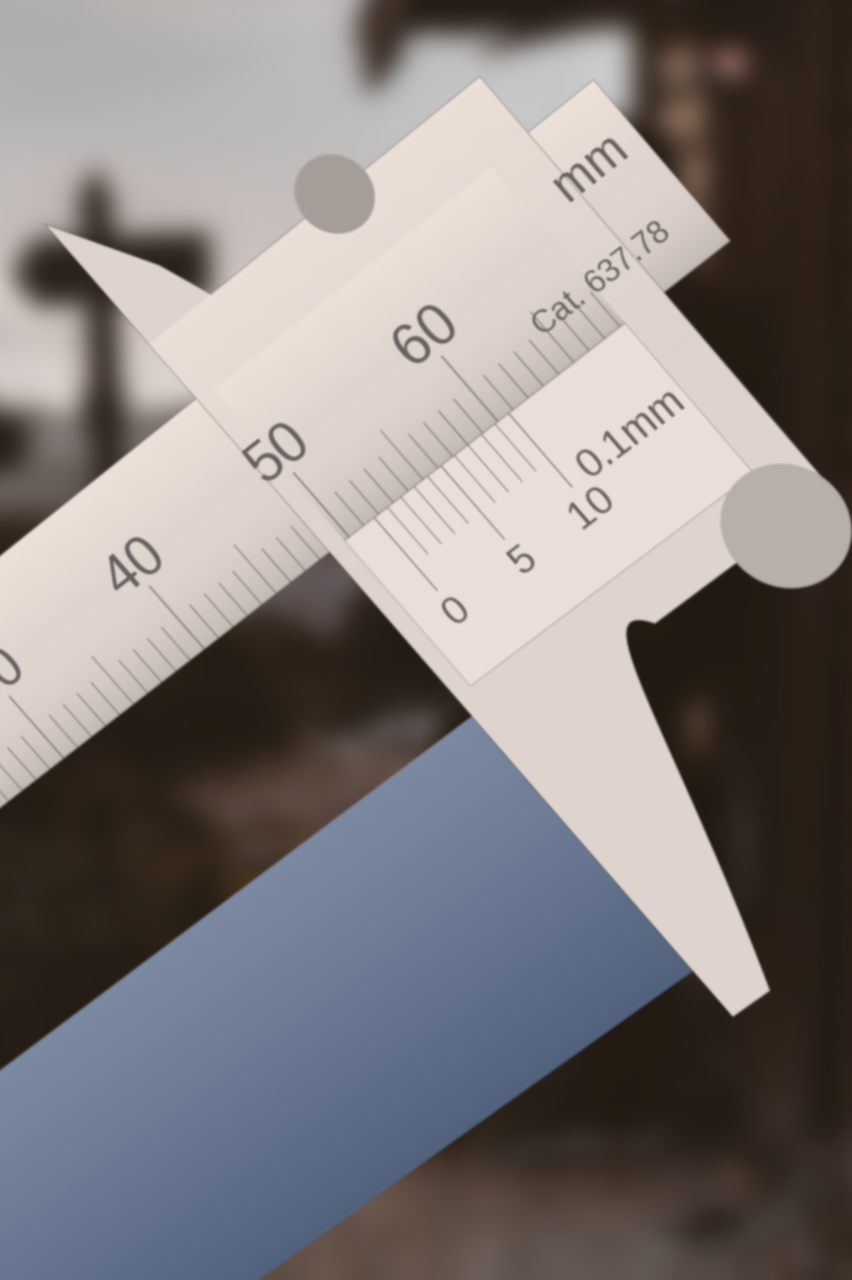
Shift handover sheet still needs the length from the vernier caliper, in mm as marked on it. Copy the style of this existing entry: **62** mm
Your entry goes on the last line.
**51.7** mm
